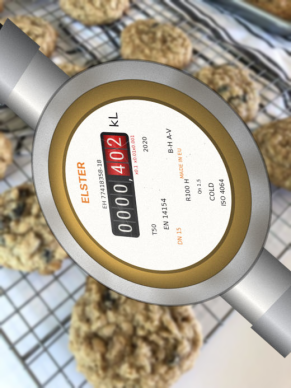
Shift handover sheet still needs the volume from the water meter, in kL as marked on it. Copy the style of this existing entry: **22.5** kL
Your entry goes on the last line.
**0.402** kL
